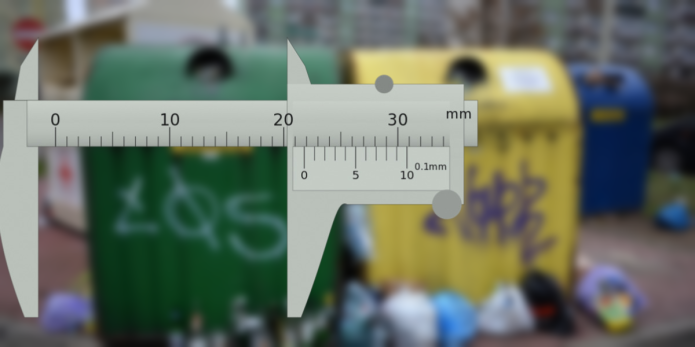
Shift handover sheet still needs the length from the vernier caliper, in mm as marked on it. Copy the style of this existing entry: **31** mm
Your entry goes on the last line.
**21.8** mm
